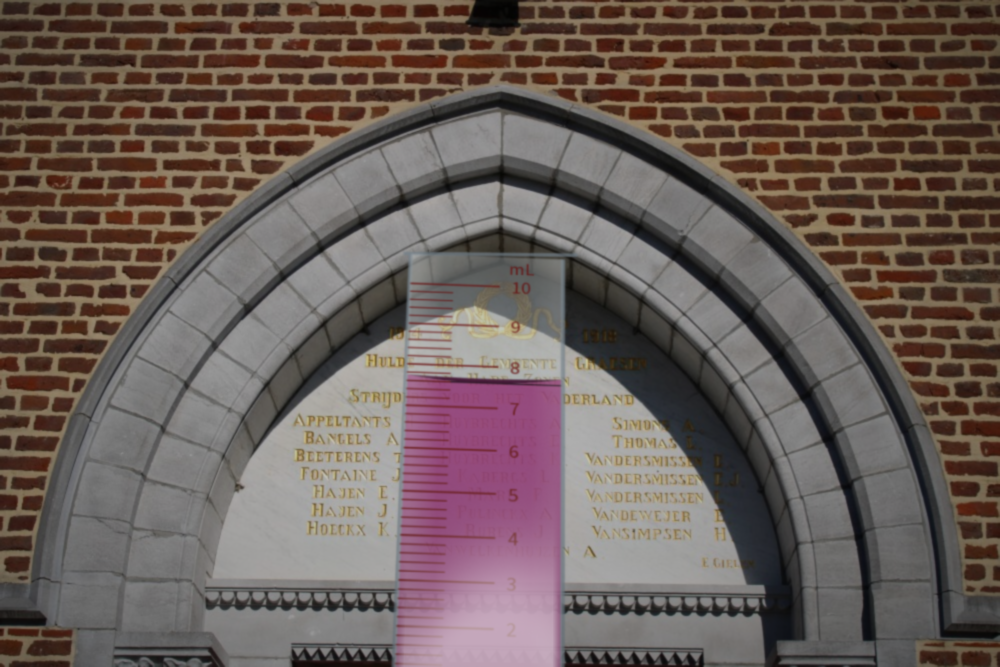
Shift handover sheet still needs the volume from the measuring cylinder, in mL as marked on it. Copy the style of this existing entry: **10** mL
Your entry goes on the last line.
**7.6** mL
